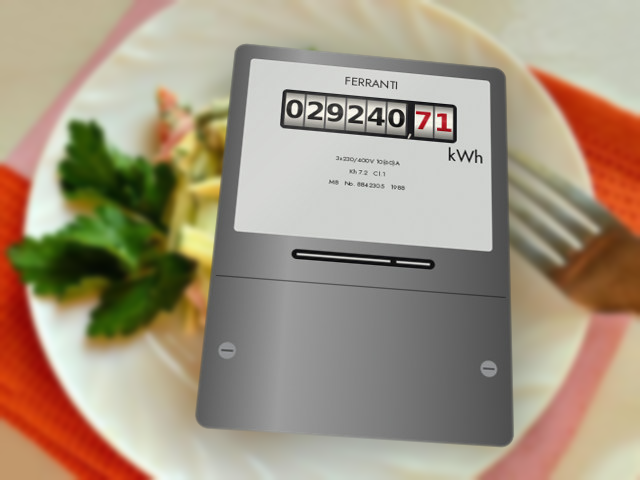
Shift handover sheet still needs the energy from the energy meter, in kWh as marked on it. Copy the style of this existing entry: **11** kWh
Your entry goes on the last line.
**29240.71** kWh
